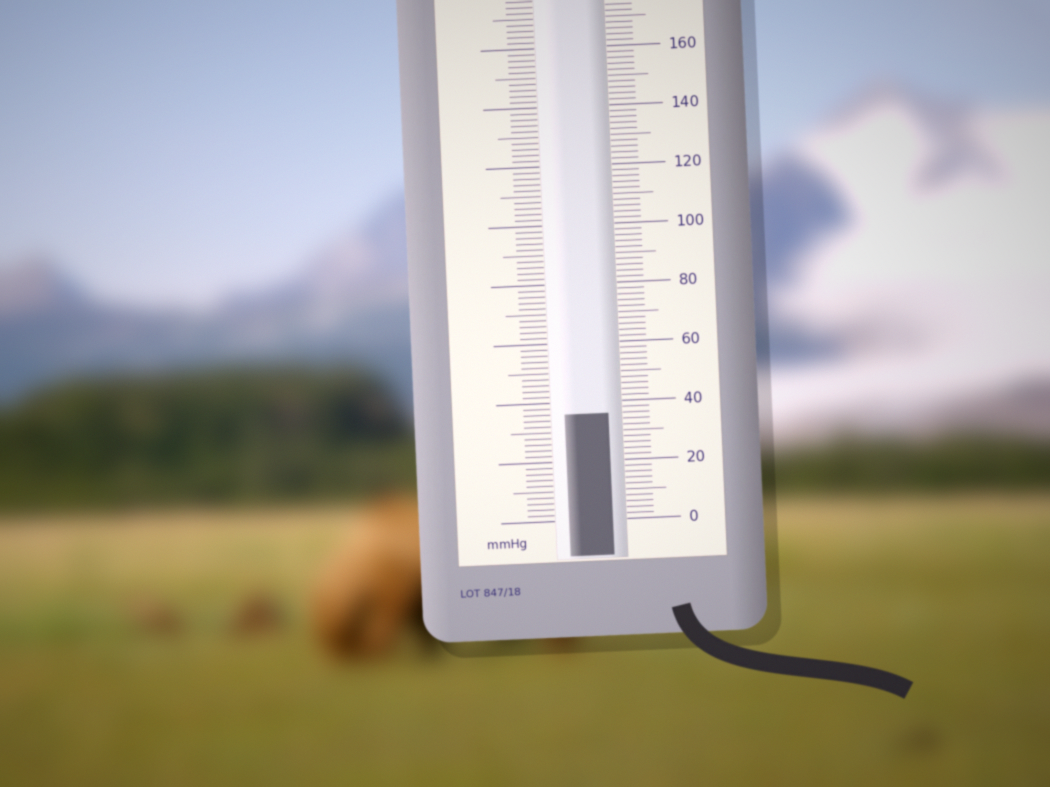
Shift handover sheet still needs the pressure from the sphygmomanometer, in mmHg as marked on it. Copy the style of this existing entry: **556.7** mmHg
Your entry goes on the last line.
**36** mmHg
